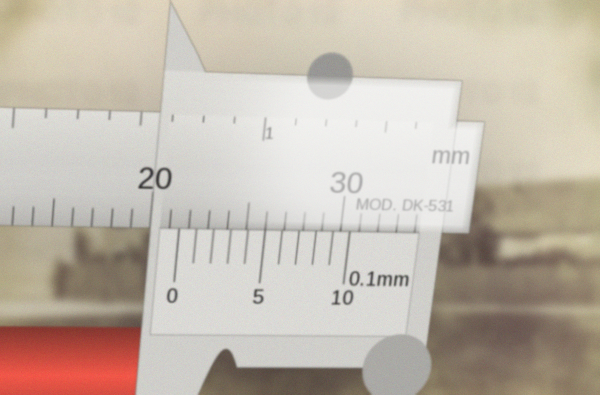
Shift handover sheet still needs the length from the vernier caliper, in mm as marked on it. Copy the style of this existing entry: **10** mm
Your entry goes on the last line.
**21.5** mm
